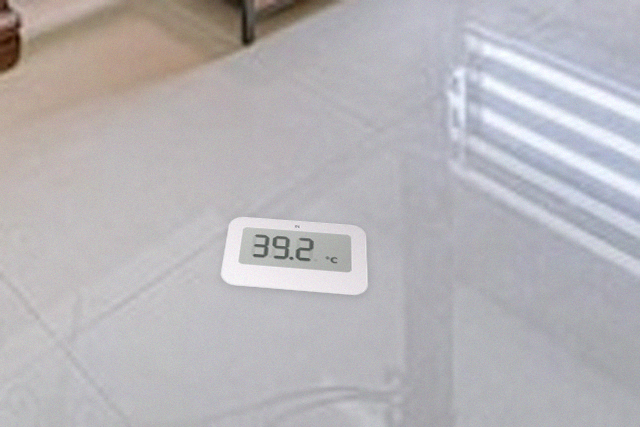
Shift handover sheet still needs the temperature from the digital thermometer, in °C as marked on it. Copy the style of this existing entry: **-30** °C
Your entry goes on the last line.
**39.2** °C
